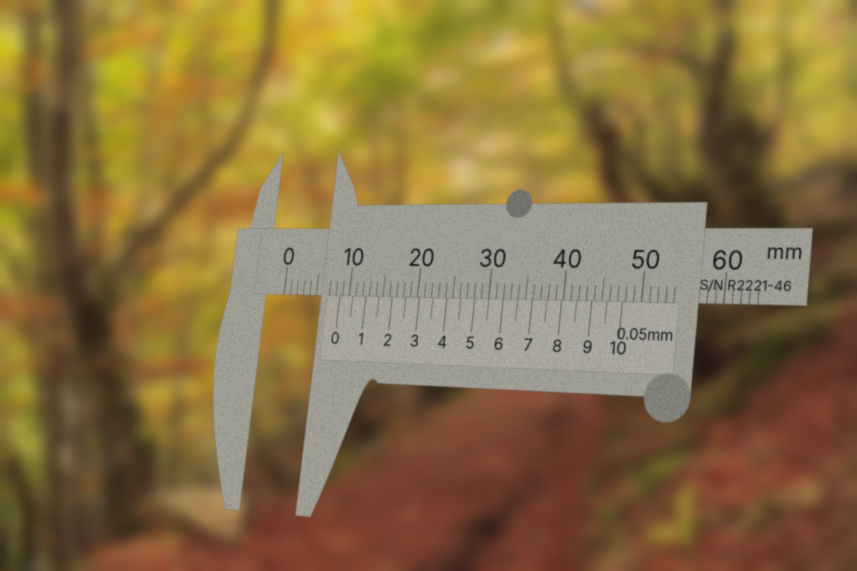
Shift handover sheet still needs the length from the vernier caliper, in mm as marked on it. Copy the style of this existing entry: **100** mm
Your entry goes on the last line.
**8.6** mm
